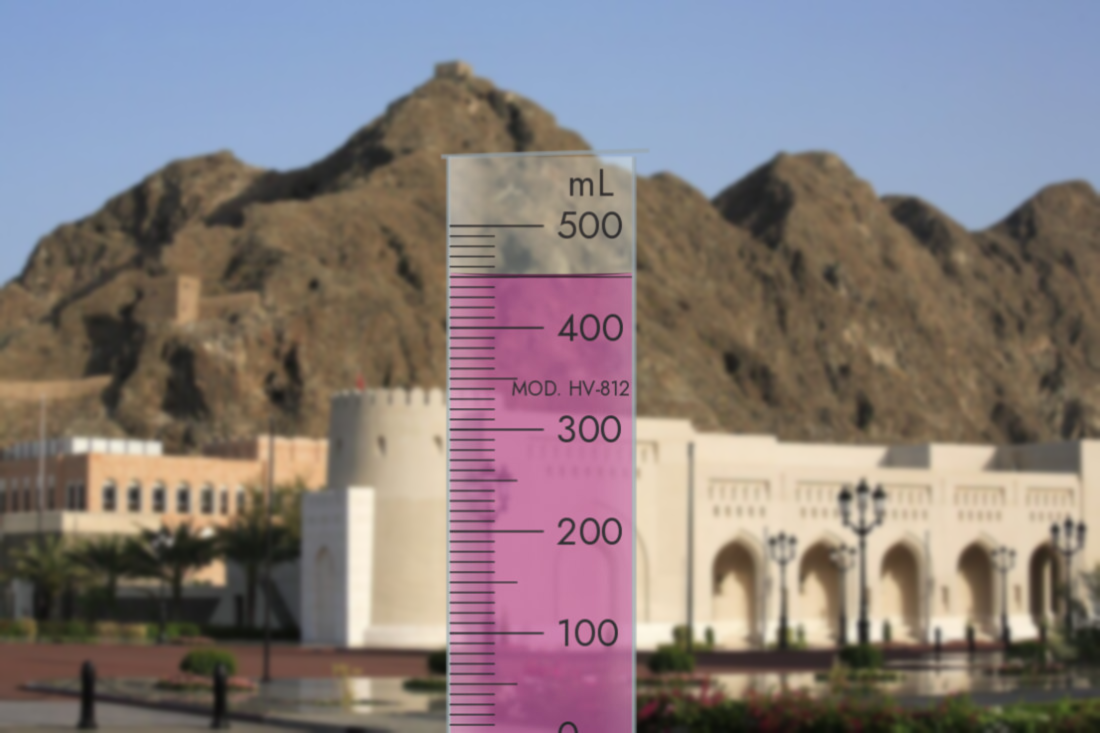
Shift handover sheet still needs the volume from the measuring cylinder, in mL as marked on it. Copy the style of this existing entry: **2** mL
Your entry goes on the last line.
**450** mL
